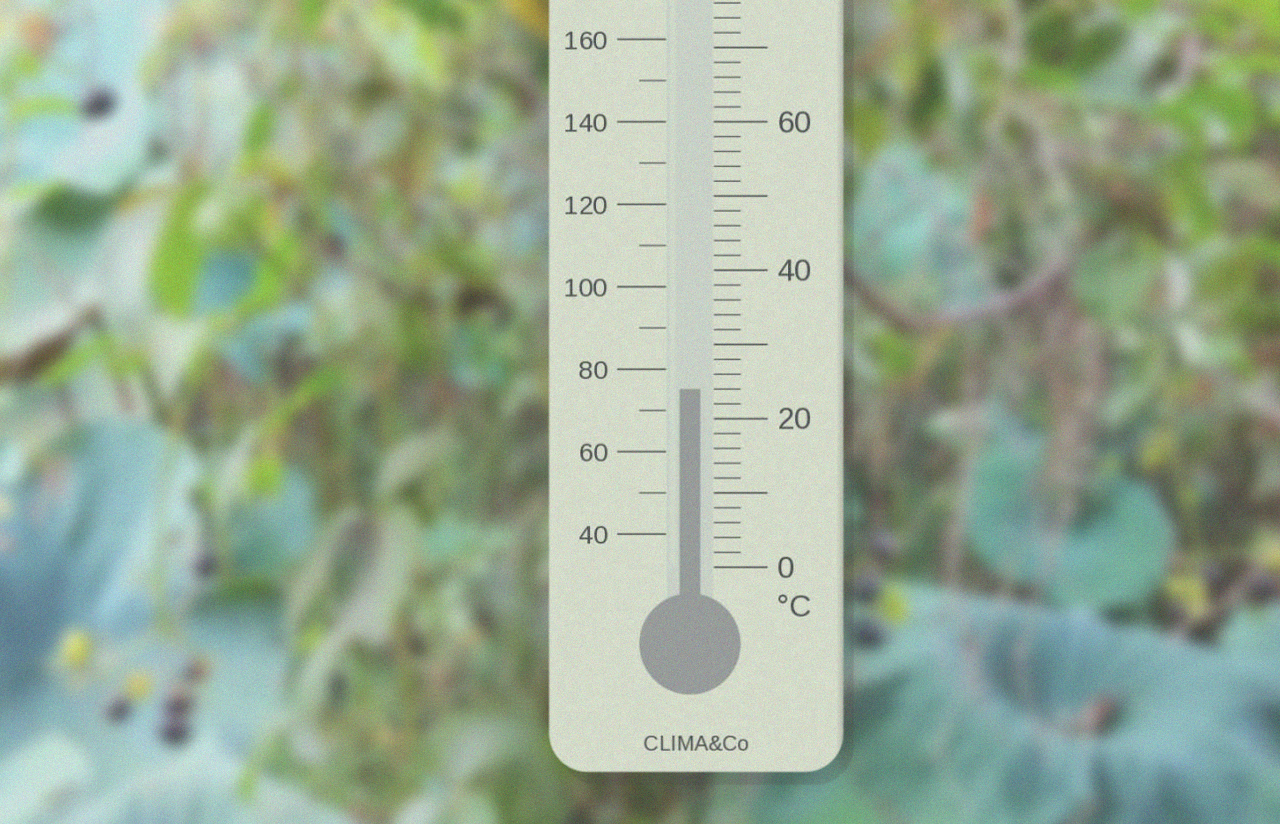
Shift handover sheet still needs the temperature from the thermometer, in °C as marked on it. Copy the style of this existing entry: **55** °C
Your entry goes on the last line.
**24** °C
